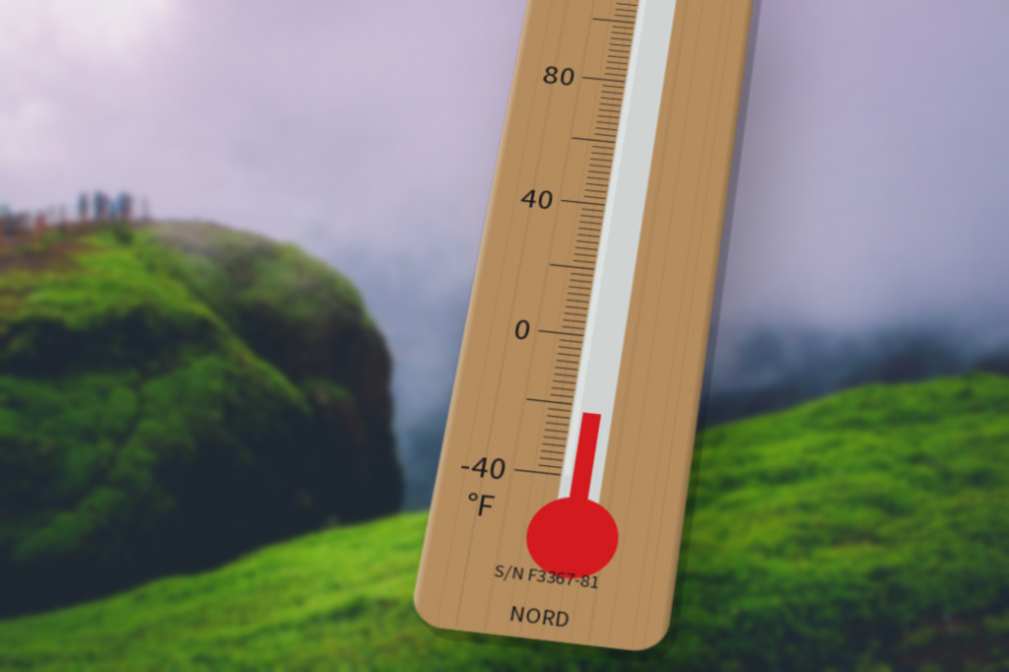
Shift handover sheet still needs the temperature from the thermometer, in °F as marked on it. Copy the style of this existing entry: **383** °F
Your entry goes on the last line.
**-22** °F
